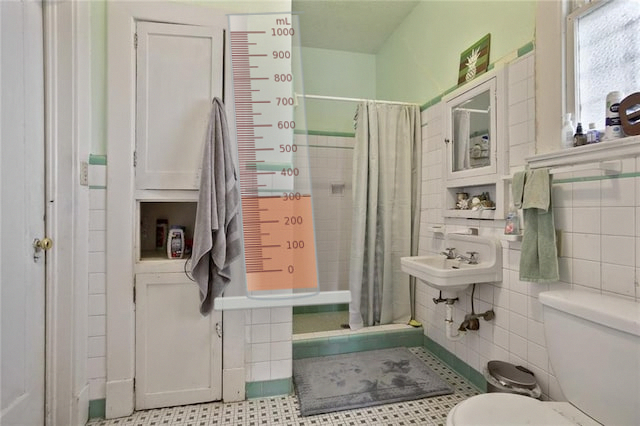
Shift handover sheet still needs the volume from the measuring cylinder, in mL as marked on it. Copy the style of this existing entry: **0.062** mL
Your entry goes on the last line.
**300** mL
